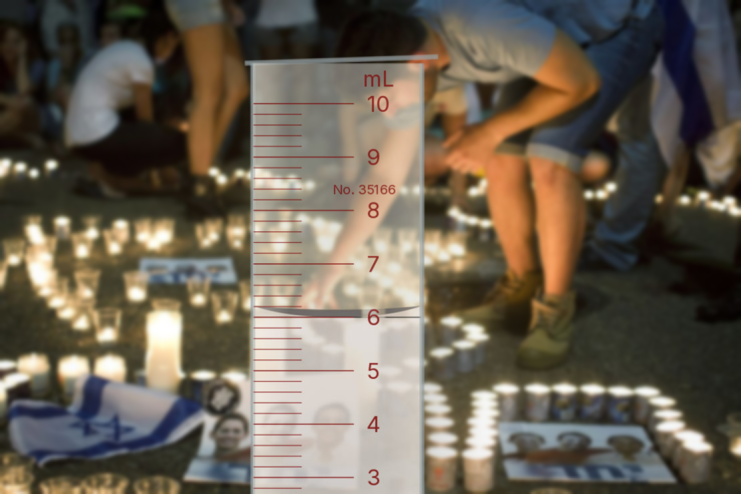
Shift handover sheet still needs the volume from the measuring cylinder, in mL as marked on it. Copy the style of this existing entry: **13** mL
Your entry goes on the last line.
**6** mL
